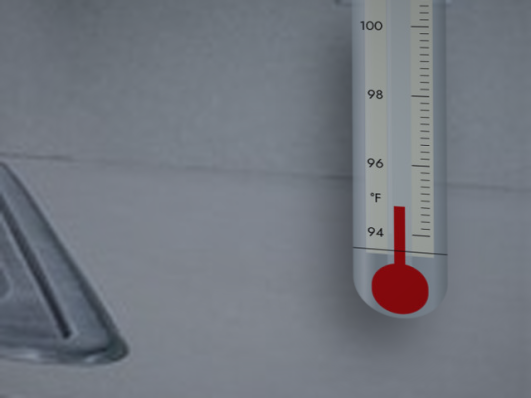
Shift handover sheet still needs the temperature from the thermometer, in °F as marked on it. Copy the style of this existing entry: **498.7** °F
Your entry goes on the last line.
**94.8** °F
